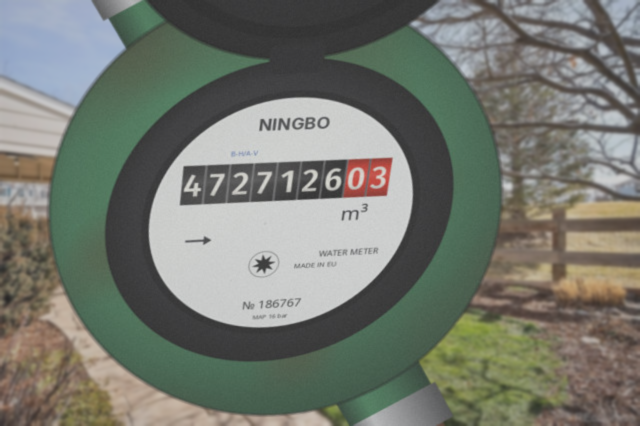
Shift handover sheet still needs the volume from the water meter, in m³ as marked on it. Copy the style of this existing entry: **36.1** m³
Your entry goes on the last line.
**4727126.03** m³
